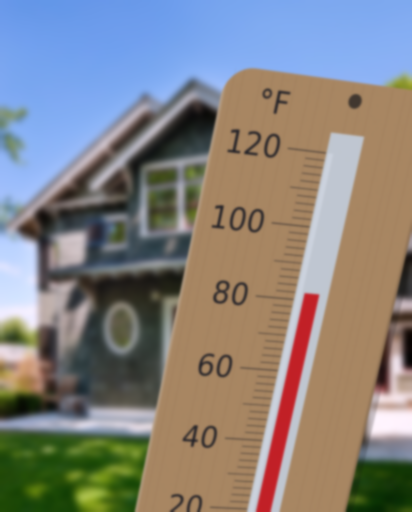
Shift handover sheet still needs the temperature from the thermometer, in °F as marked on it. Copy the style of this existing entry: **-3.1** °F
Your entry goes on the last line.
**82** °F
